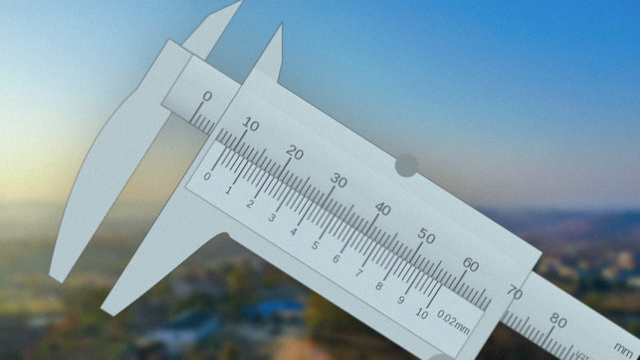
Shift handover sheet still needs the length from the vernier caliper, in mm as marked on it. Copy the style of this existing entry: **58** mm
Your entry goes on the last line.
**8.5** mm
